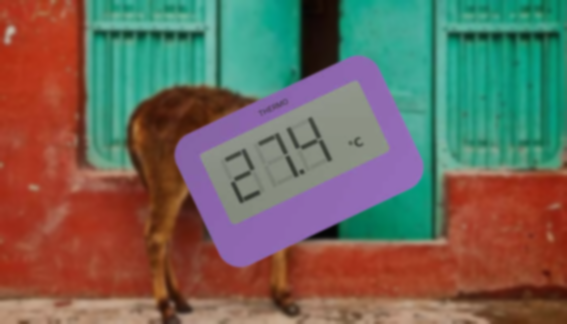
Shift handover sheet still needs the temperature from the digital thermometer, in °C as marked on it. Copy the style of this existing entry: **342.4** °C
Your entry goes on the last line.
**27.4** °C
